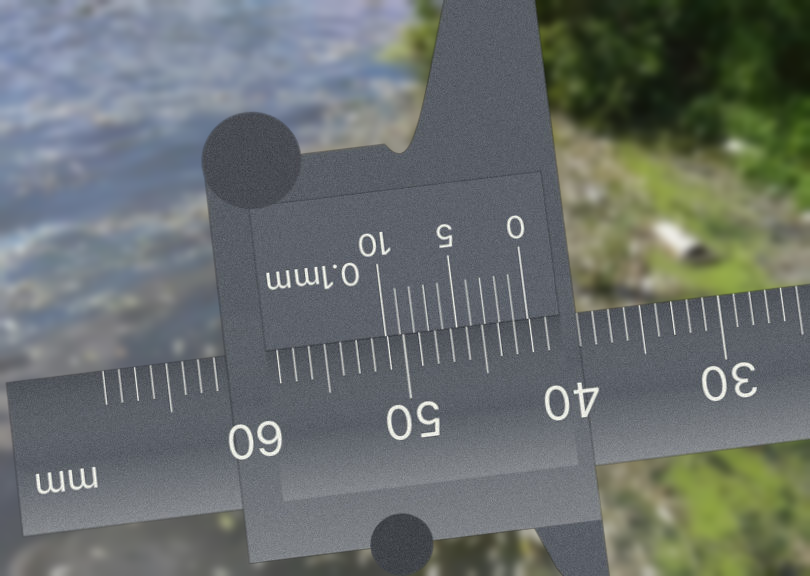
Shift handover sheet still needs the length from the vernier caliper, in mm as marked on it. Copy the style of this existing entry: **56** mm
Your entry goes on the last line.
**42.1** mm
